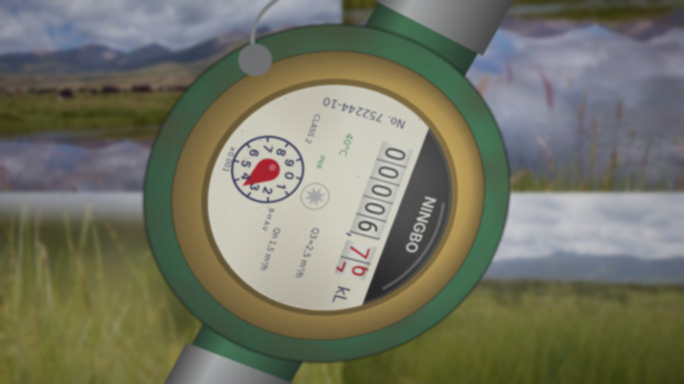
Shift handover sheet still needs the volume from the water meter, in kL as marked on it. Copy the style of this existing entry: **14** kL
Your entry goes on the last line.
**6.763** kL
